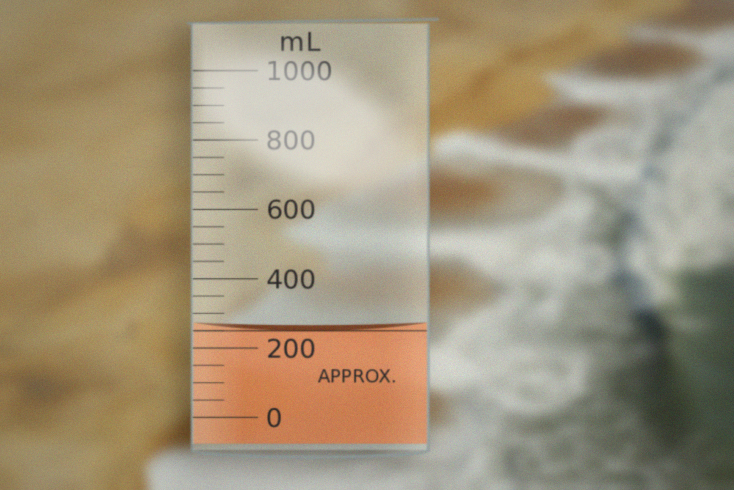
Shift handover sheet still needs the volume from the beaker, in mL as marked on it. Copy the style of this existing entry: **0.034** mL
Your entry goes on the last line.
**250** mL
